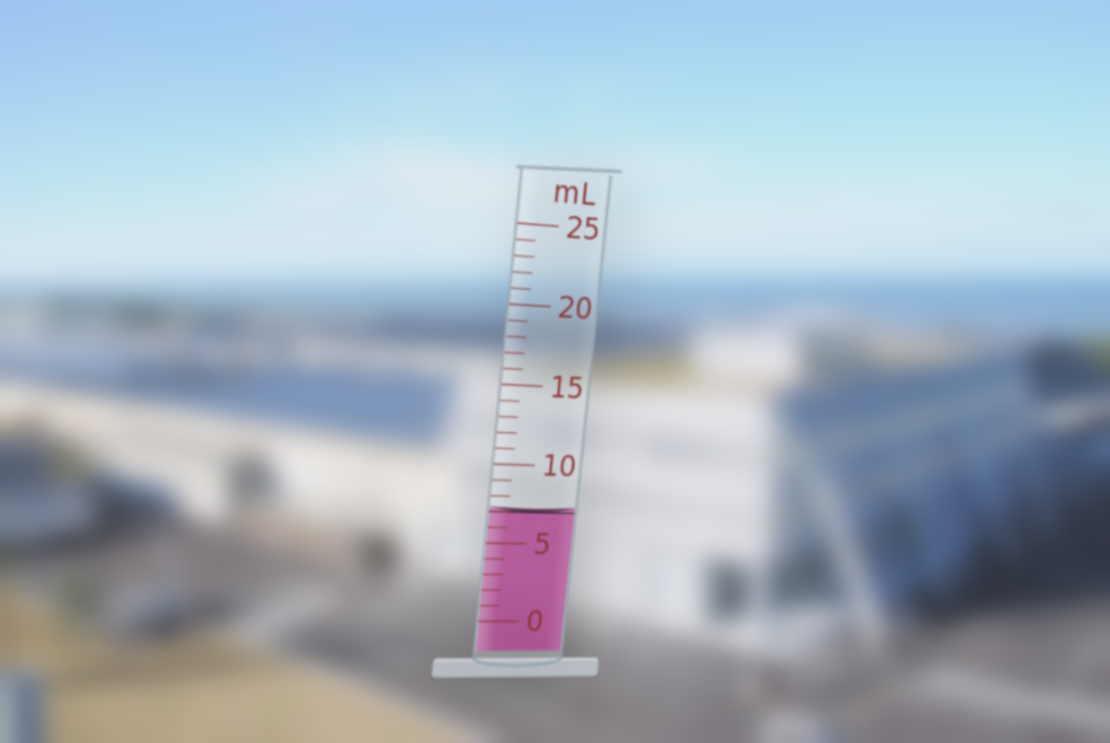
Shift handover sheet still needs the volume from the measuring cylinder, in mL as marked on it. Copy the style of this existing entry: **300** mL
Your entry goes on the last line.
**7** mL
